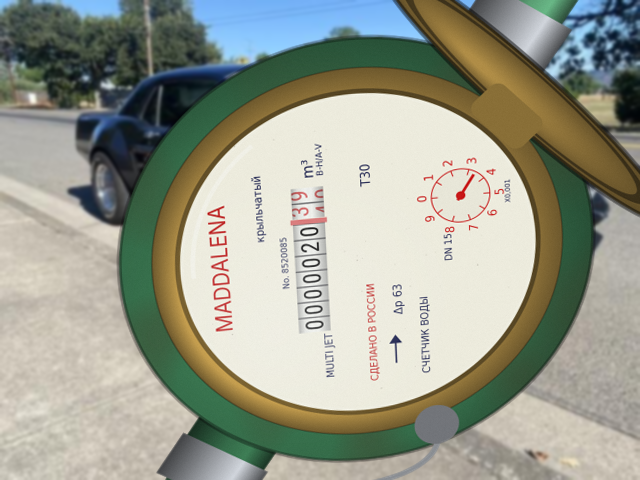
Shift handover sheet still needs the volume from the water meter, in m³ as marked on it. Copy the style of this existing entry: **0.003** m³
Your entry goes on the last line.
**20.393** m³
